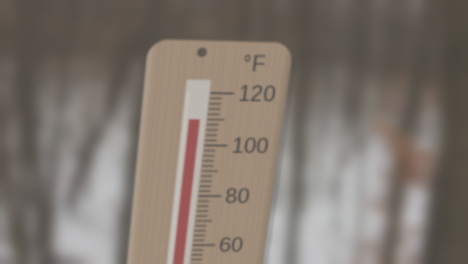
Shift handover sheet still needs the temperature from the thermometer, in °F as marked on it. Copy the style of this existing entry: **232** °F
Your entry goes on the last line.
**110** °F
